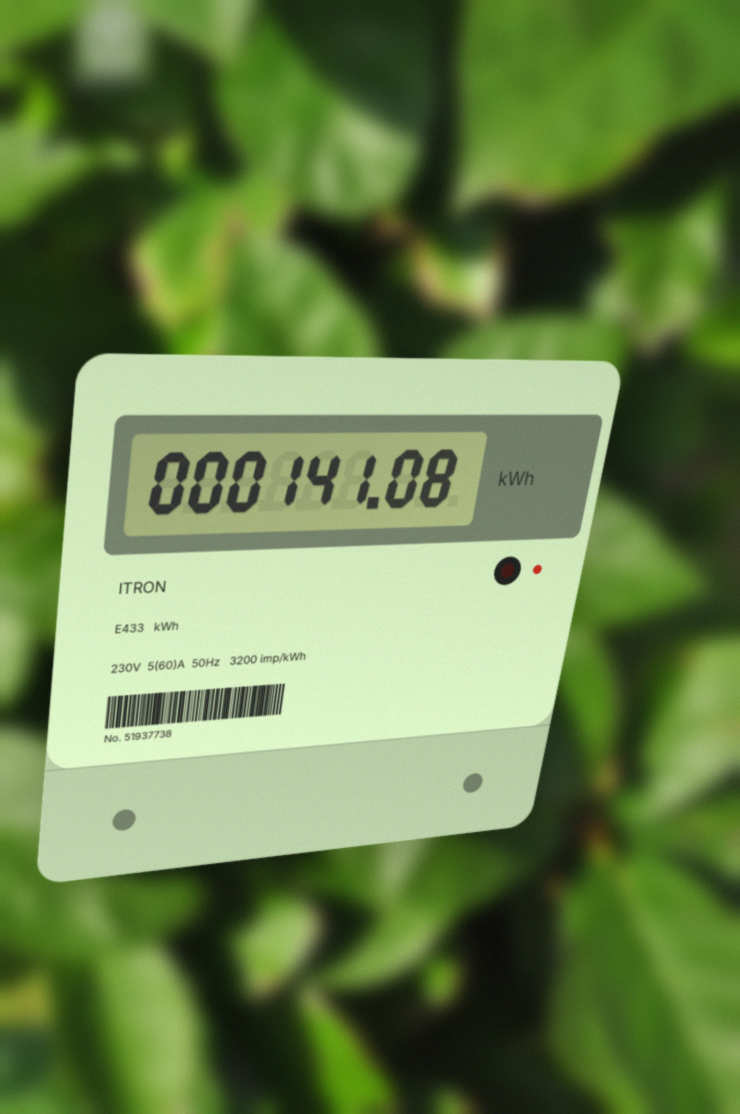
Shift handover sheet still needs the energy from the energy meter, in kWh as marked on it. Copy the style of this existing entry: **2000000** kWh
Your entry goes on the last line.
**141.08** kWh
